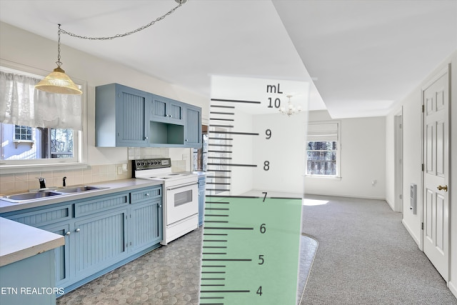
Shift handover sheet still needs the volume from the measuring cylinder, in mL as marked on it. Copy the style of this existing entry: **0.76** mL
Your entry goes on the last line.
**7** mL
